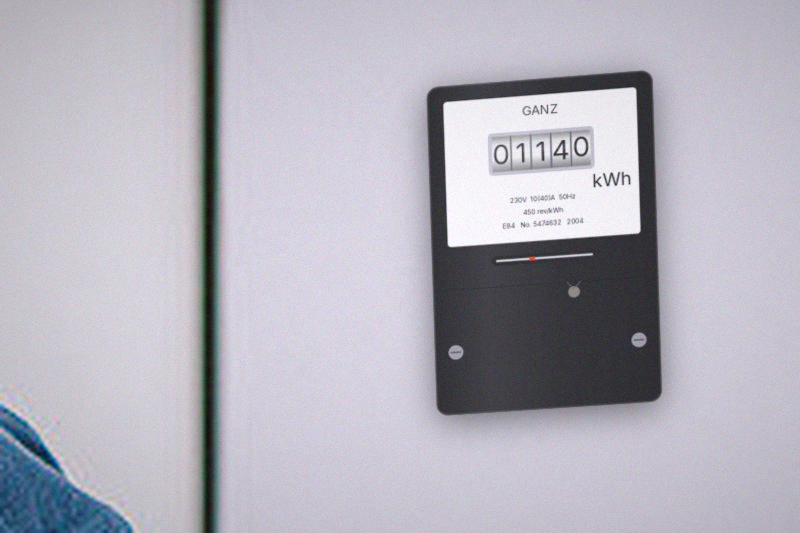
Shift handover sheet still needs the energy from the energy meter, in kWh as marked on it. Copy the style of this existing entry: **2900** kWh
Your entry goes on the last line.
**1140** kWh
